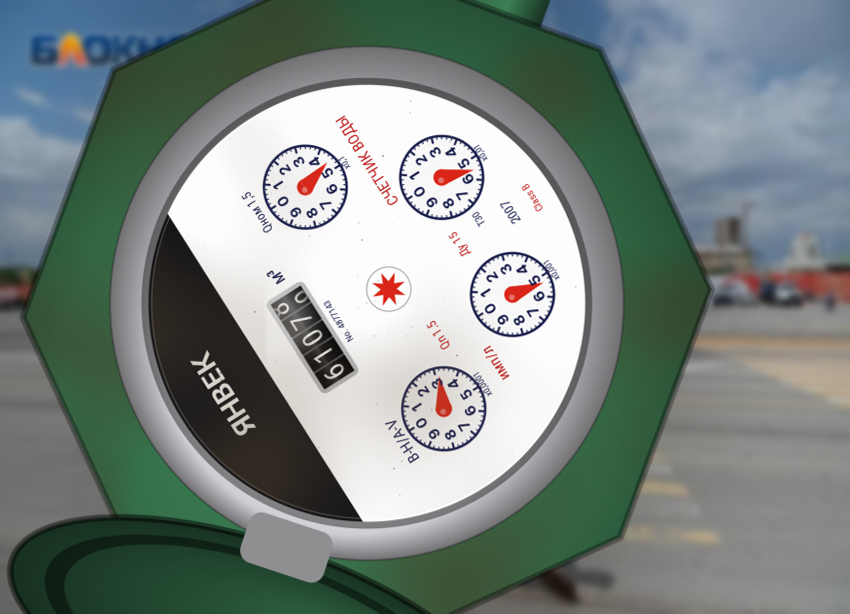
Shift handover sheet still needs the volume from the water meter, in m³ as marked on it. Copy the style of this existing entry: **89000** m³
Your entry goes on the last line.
**61078.4553** m³
